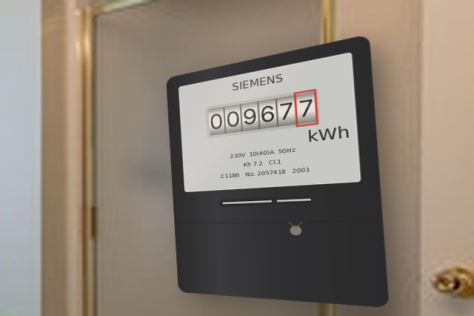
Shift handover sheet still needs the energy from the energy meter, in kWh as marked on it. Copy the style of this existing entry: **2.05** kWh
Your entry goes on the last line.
**967.7** kWh
